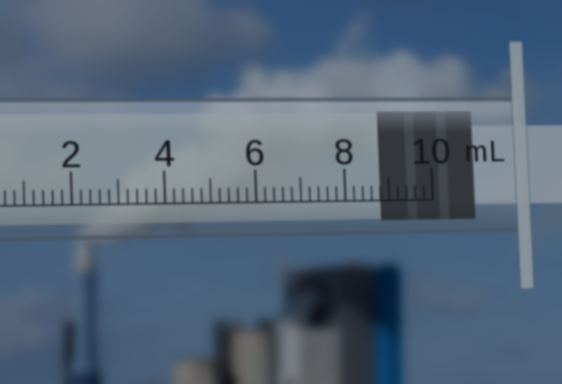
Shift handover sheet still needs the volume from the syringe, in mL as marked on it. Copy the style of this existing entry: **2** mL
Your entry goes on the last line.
**8.8** mL
